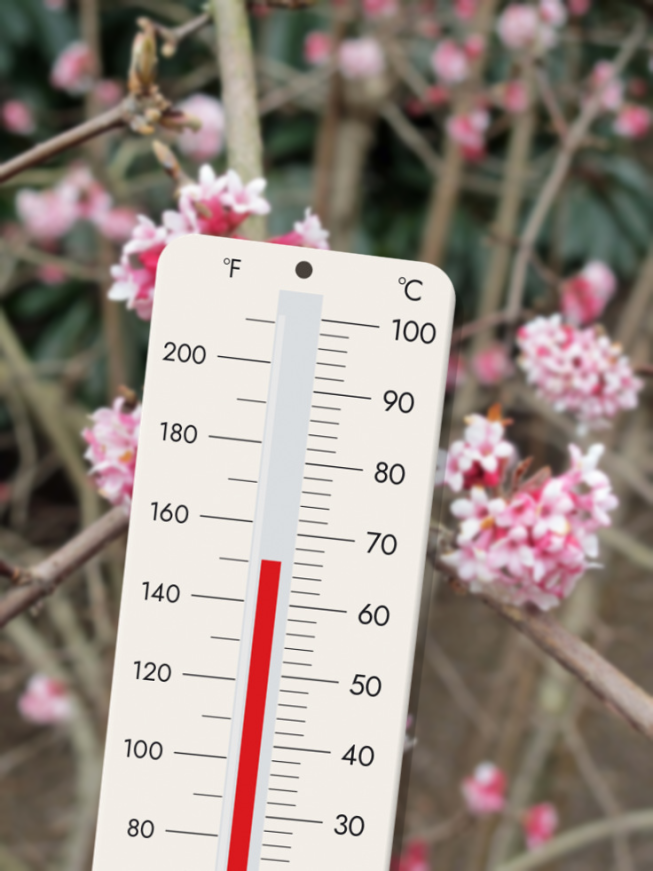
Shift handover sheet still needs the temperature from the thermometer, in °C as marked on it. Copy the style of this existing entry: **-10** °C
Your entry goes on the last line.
**66** °C
